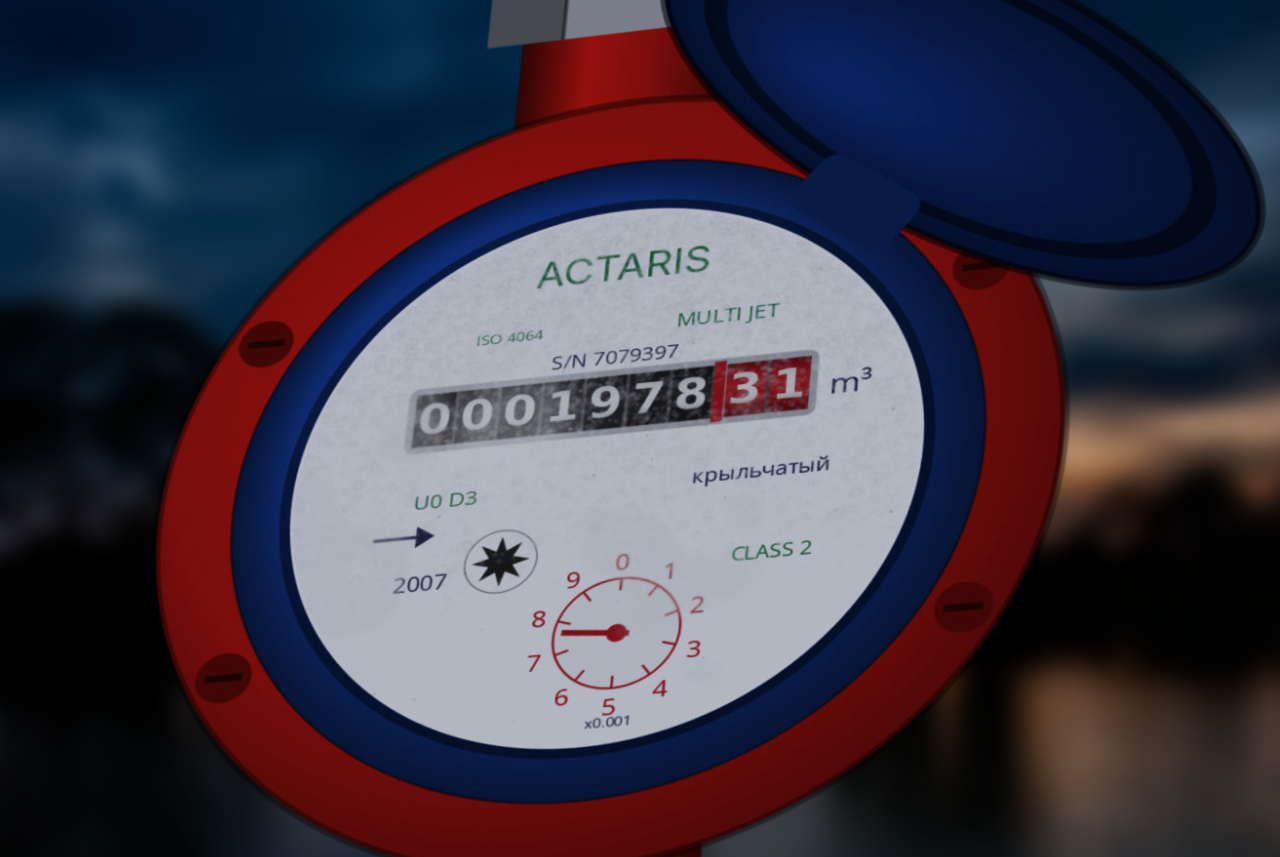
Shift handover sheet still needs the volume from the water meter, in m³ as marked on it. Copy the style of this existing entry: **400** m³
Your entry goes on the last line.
**1978.317** m³
